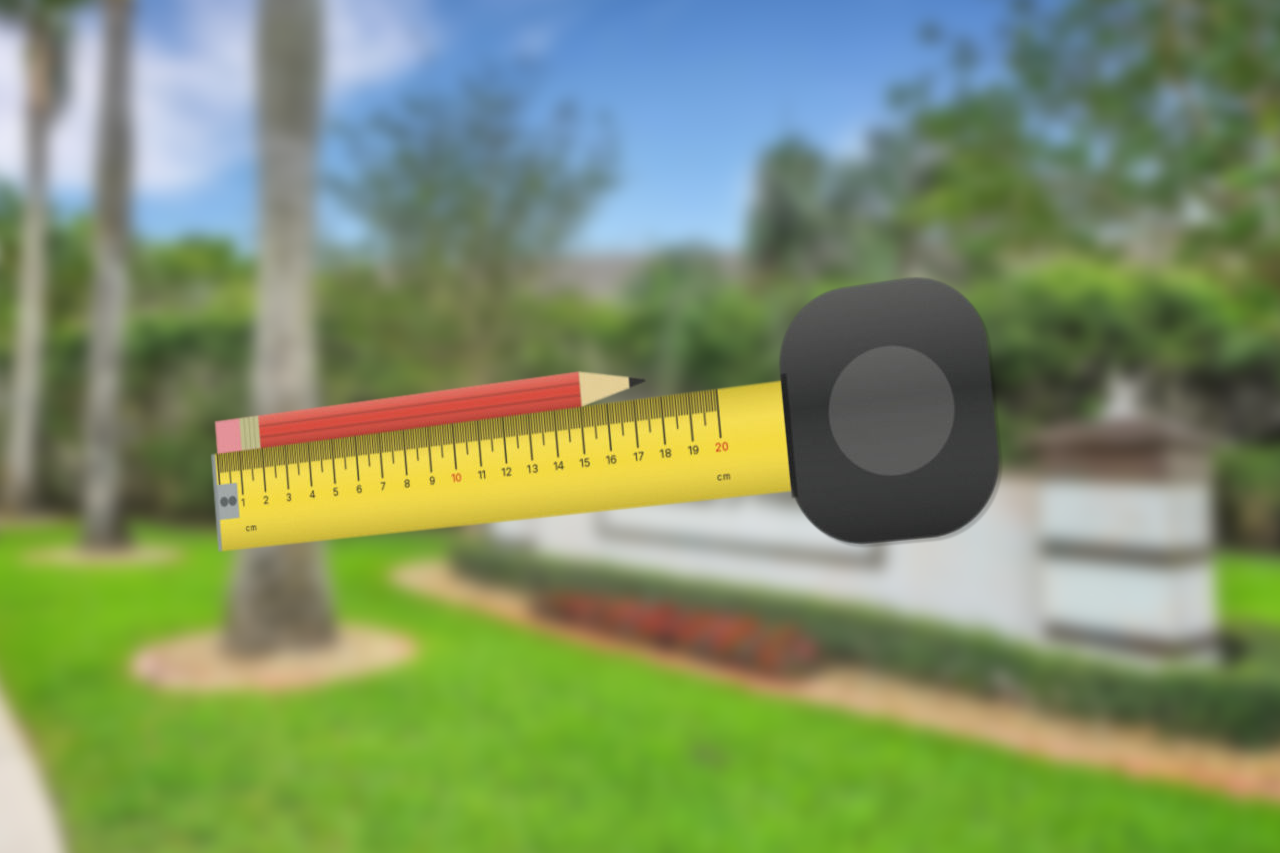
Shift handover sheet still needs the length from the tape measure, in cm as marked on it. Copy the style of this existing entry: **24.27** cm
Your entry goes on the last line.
**17.5** cm
